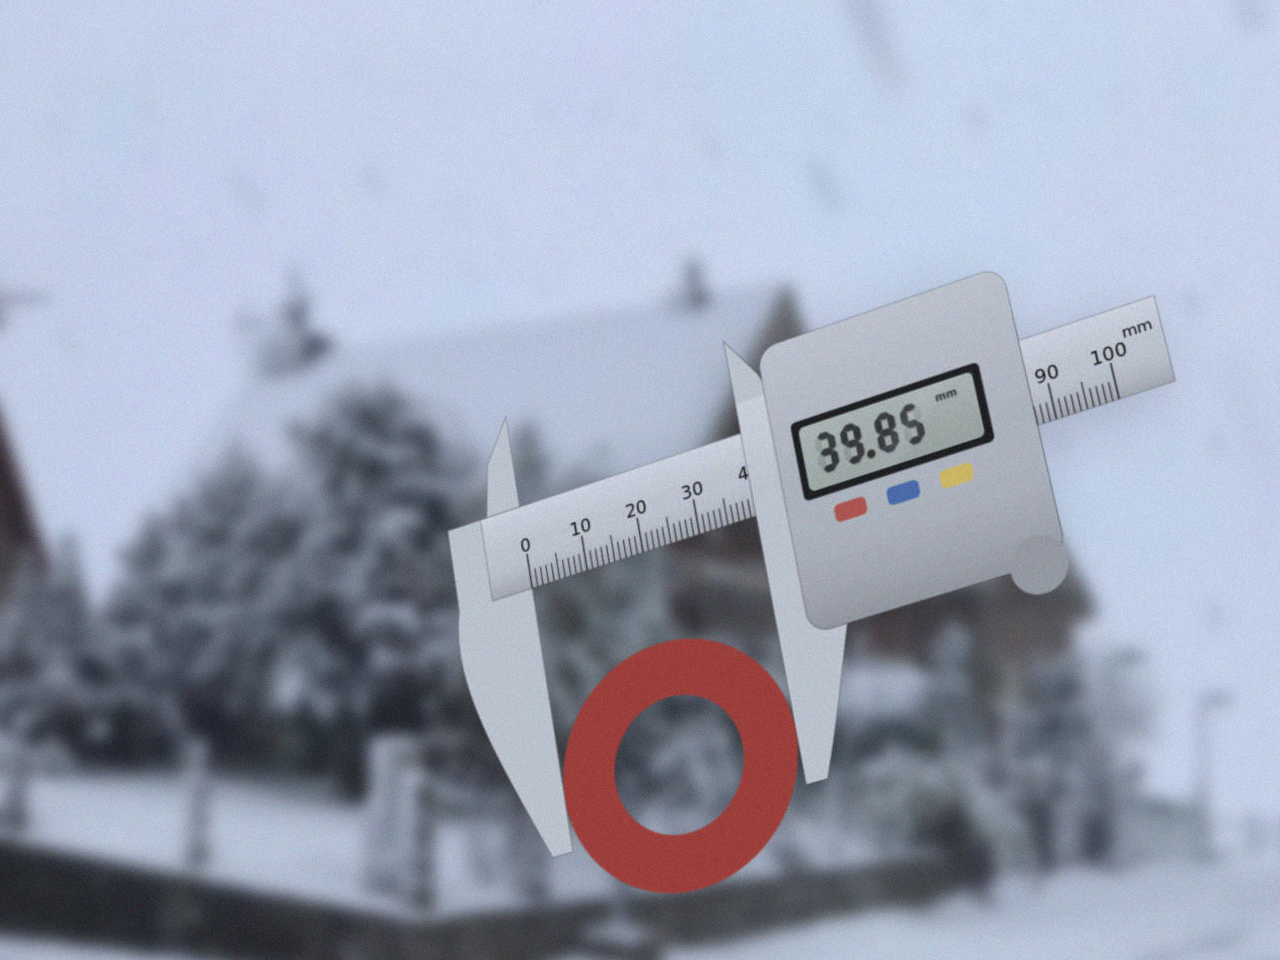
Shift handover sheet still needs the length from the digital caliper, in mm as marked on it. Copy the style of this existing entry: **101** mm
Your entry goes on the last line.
**39.85** mm
